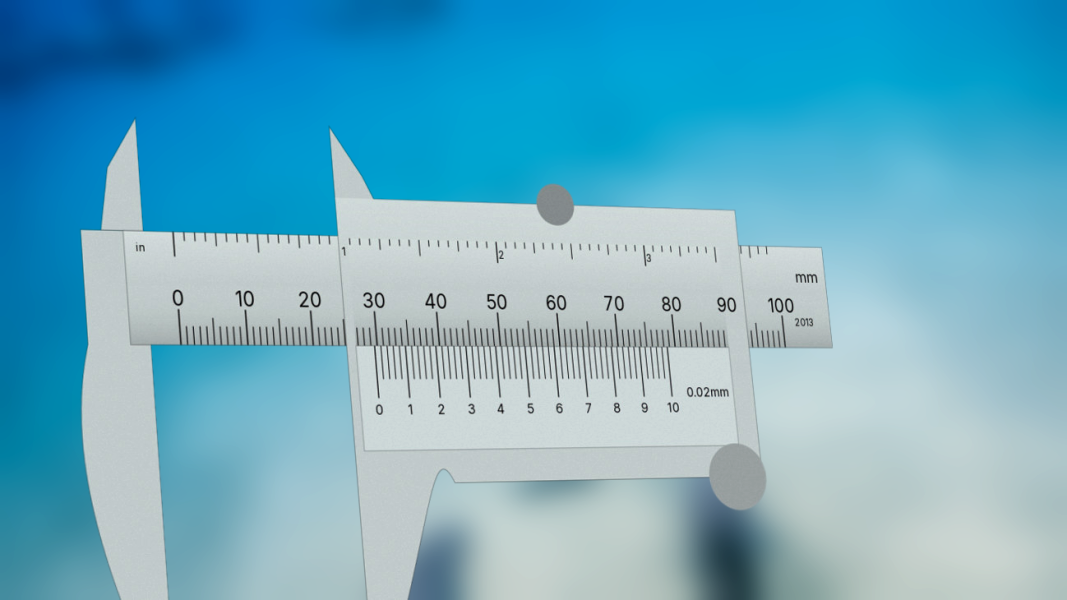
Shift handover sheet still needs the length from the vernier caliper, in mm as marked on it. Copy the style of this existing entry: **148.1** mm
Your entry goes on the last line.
**29.6** mm
